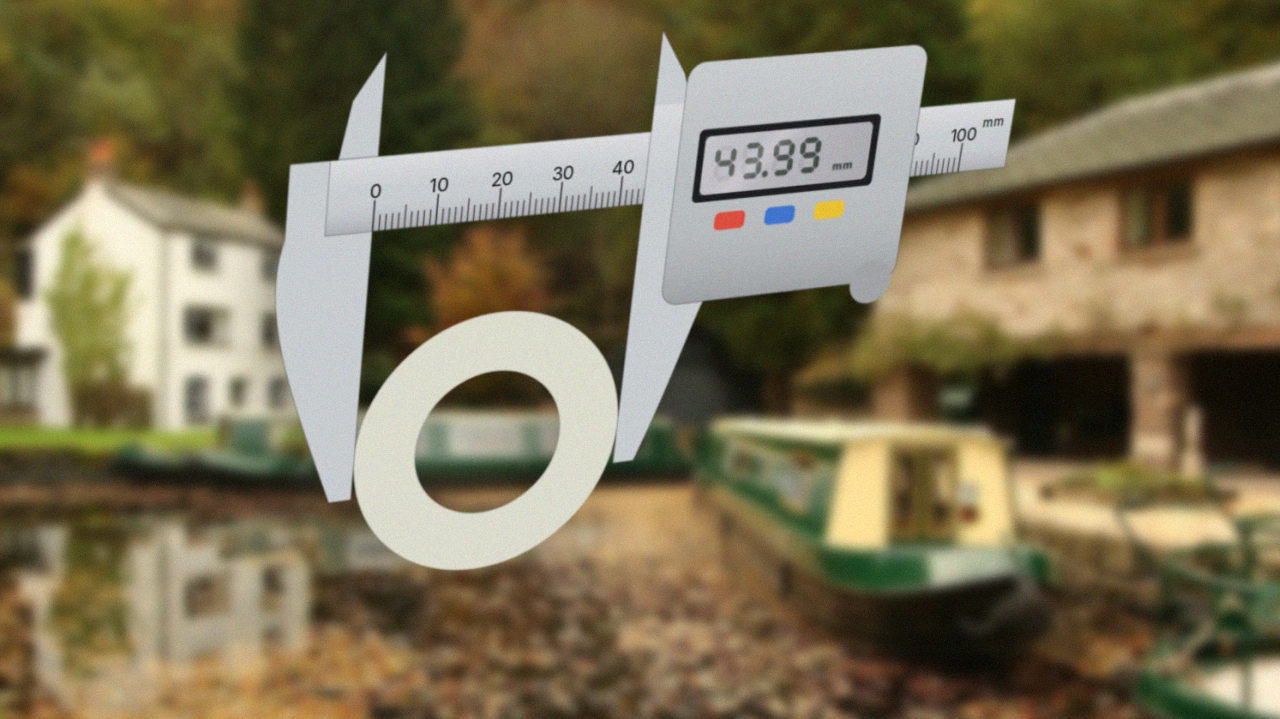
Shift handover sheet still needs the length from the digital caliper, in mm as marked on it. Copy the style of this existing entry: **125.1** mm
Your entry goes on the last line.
**43.99** mm
